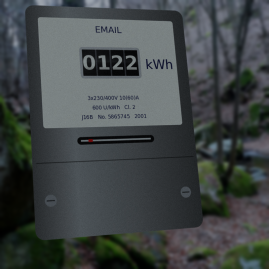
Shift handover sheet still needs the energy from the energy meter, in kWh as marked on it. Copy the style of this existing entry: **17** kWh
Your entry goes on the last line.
**122** kWh
